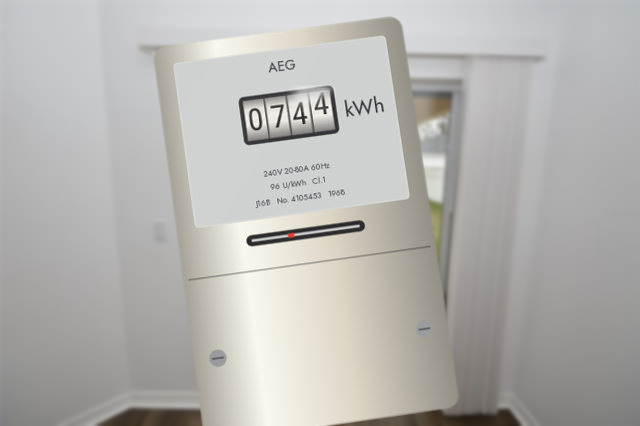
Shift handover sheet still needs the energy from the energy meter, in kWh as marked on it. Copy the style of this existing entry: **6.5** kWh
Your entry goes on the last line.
**744** kWh
